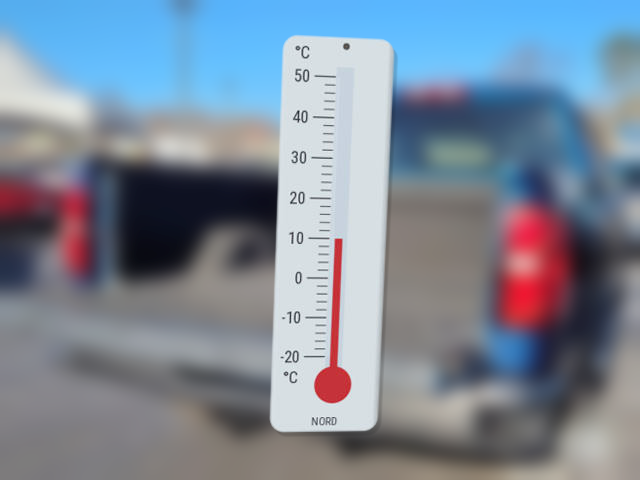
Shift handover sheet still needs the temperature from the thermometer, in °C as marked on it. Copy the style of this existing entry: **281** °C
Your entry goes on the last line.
**10** °C
